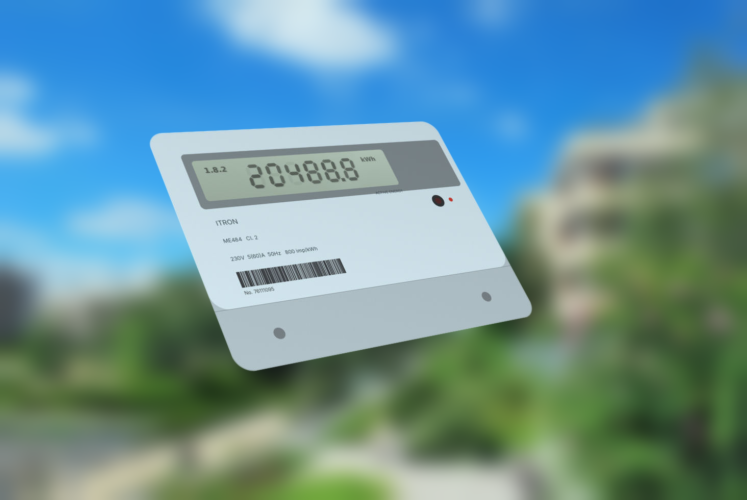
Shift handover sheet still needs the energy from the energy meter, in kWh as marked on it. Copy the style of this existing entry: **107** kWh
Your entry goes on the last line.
**20488.8** kWh
